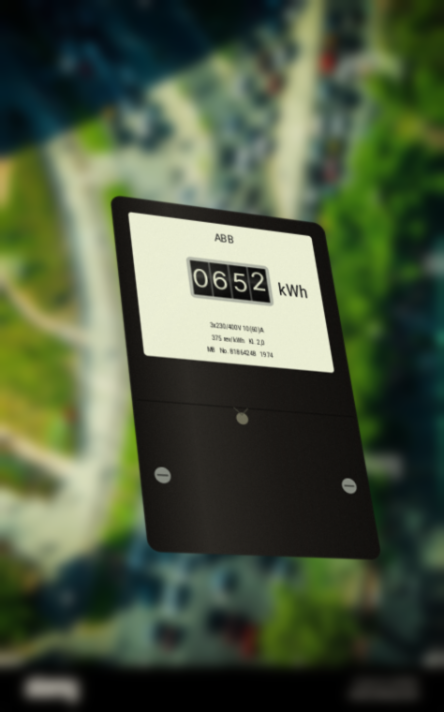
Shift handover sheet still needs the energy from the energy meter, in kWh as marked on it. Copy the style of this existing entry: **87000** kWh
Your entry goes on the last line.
**652** kWh
